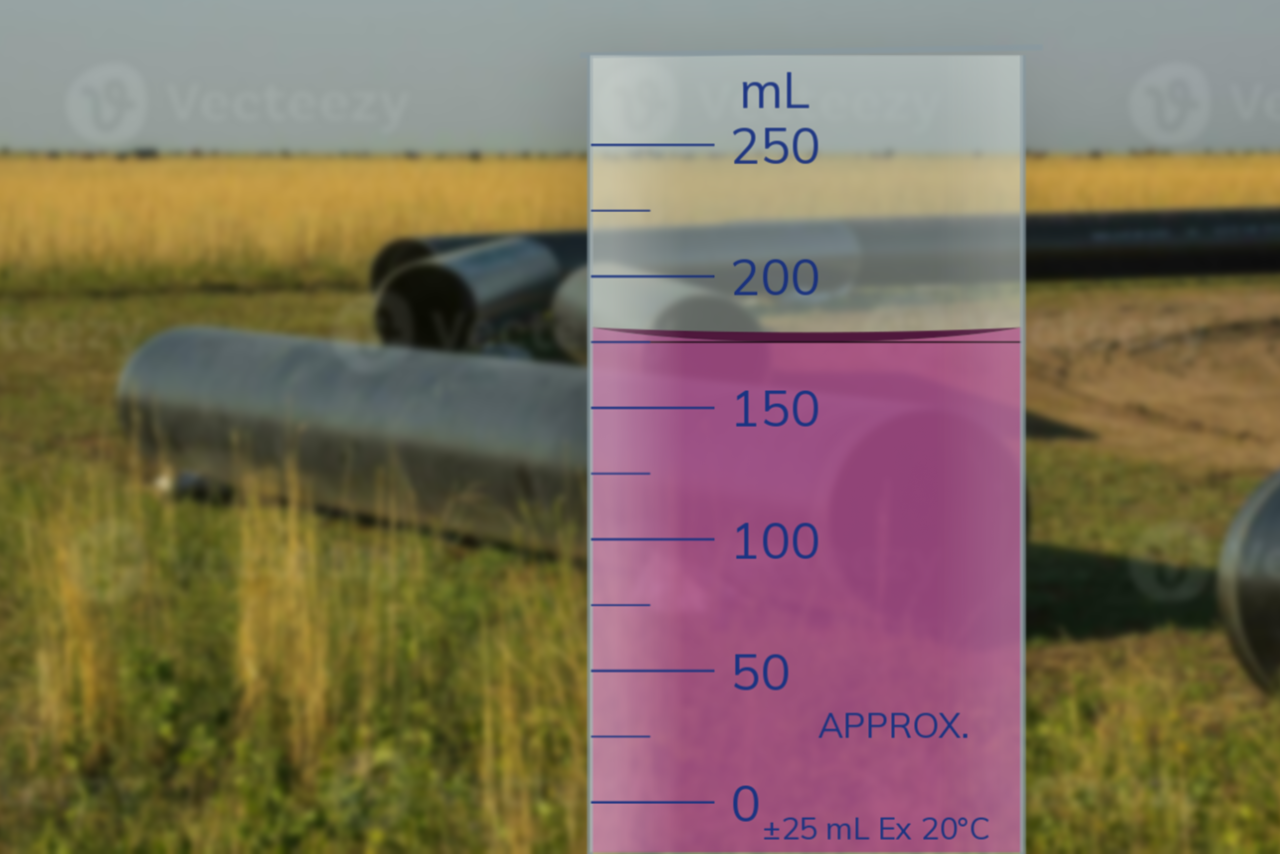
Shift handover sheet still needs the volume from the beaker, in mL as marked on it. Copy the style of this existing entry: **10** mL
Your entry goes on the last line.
**175** mL
